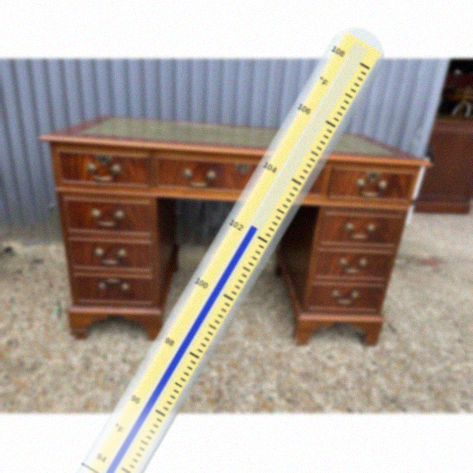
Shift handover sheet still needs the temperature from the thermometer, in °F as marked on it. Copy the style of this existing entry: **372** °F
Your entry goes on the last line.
**102.2** °F
